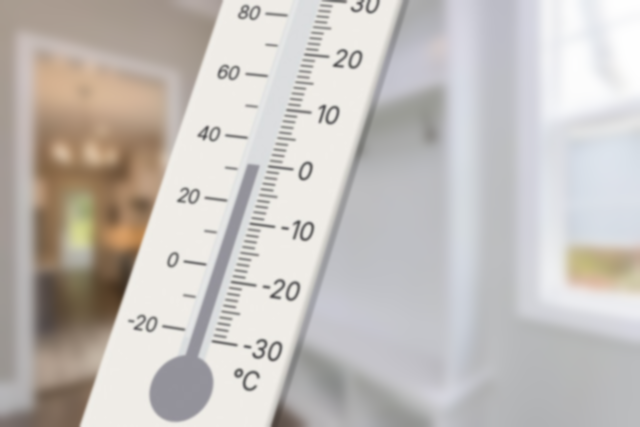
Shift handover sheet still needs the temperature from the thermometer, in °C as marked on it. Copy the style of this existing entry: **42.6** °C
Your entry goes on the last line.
**0** °C
